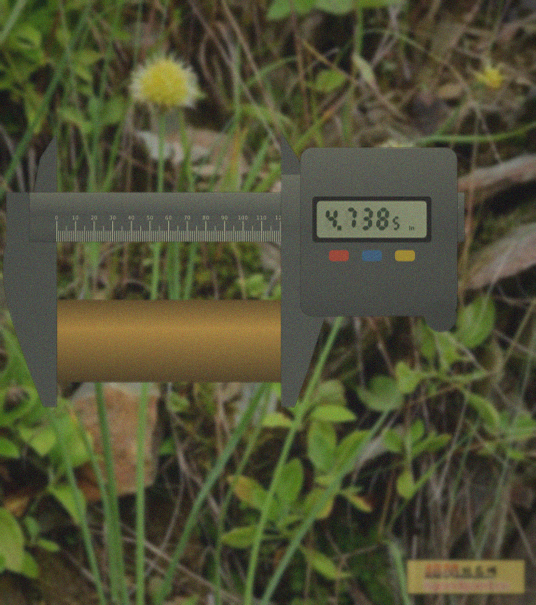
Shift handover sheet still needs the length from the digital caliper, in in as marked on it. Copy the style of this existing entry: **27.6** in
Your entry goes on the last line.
**4.7385** in
